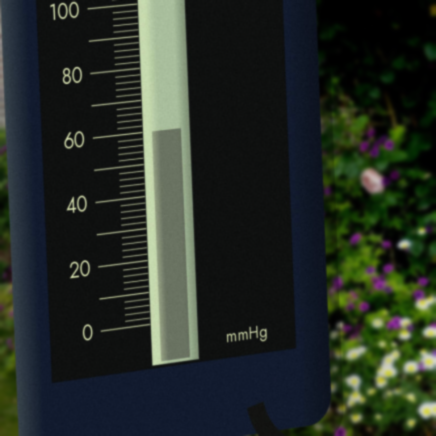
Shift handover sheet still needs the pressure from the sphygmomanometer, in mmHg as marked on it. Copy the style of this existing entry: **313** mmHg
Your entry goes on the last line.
**60** mmHg
